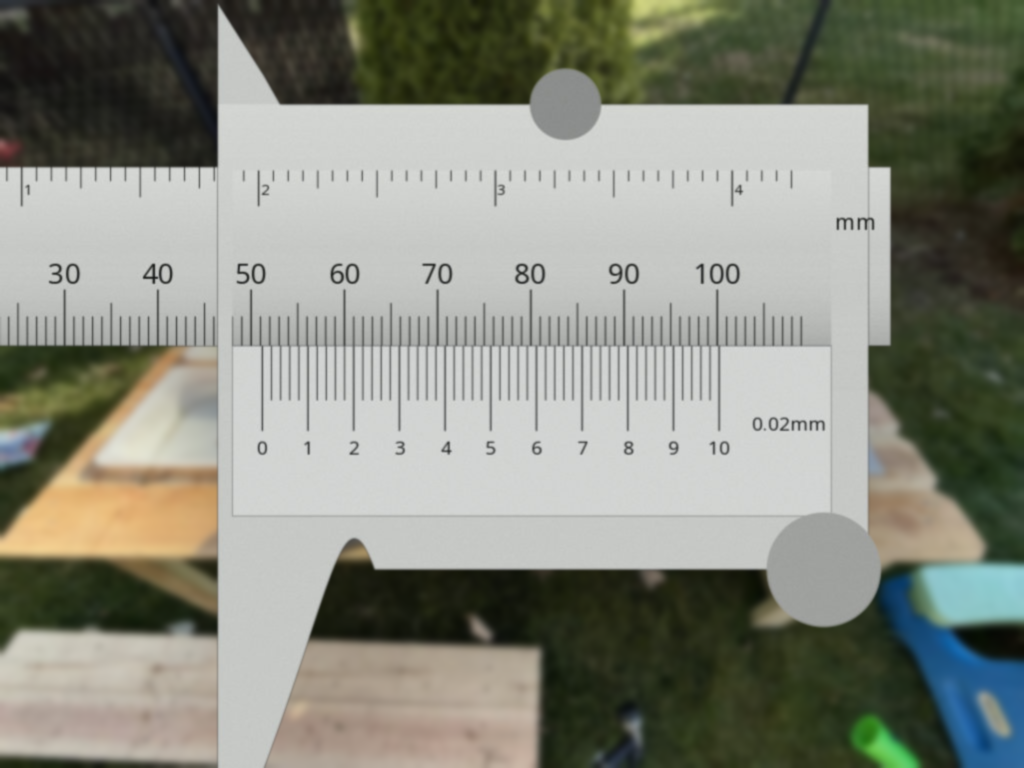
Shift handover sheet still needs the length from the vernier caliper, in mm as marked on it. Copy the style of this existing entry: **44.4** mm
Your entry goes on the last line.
**51.2** mm
